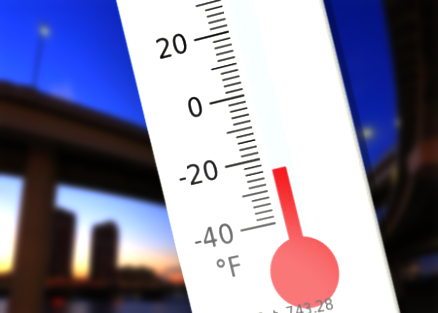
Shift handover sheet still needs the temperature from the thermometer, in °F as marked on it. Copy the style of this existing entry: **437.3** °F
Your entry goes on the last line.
**-24** °F
